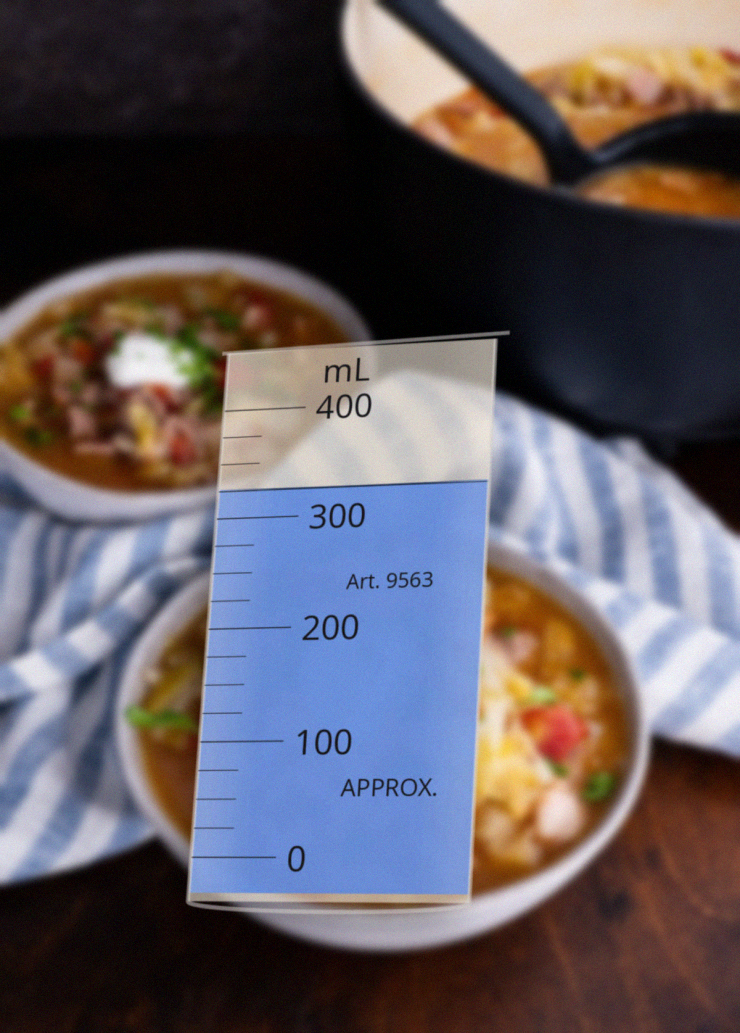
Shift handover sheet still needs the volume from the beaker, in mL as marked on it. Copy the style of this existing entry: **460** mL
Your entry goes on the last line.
**325** mL
